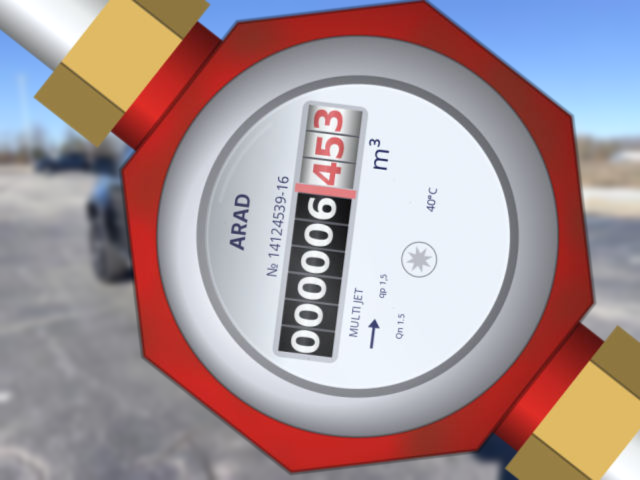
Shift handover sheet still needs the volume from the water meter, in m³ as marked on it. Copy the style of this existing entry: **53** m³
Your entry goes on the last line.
**6.453** m³
